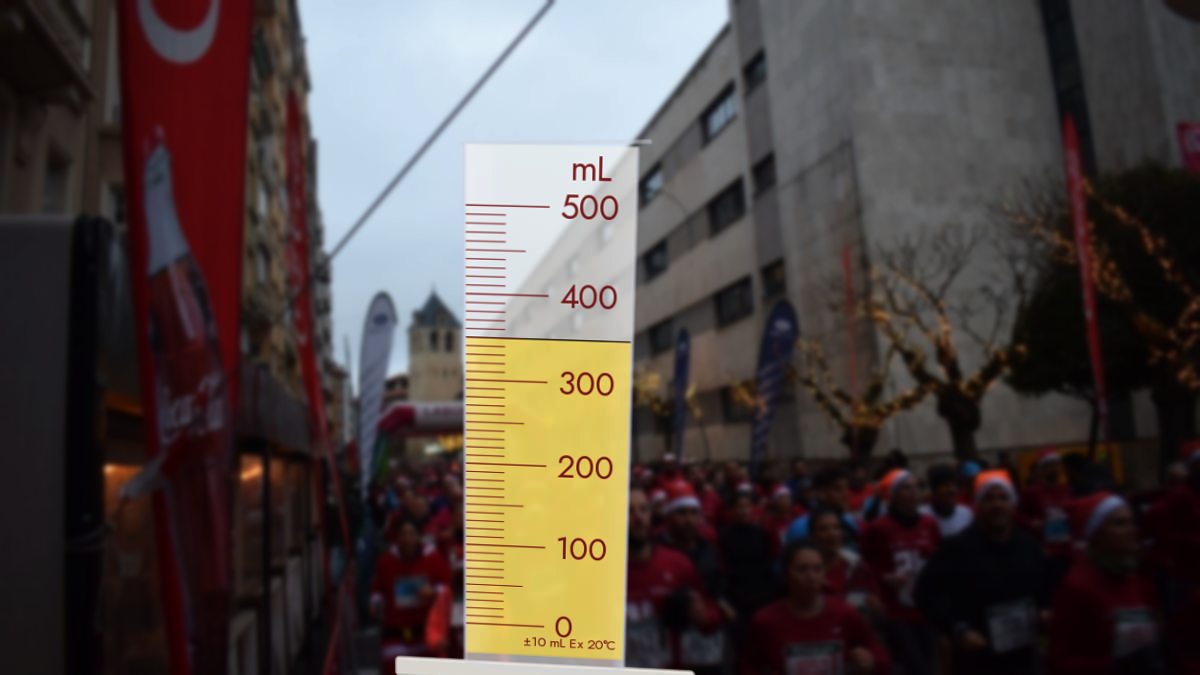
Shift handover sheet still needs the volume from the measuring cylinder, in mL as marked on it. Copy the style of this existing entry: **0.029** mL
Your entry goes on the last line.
**350** mL
